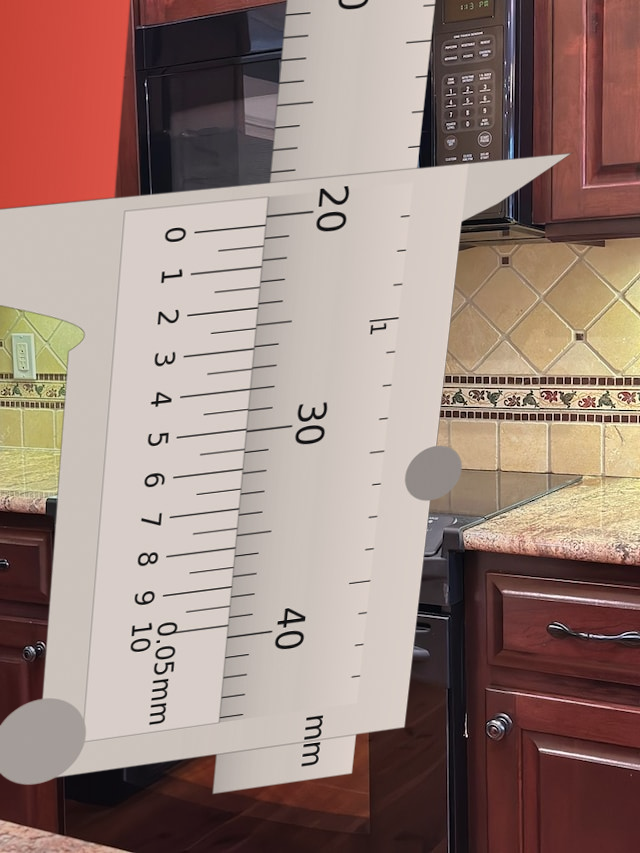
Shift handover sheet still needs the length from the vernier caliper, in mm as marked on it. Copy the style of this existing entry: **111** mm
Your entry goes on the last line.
**20.4** mm
